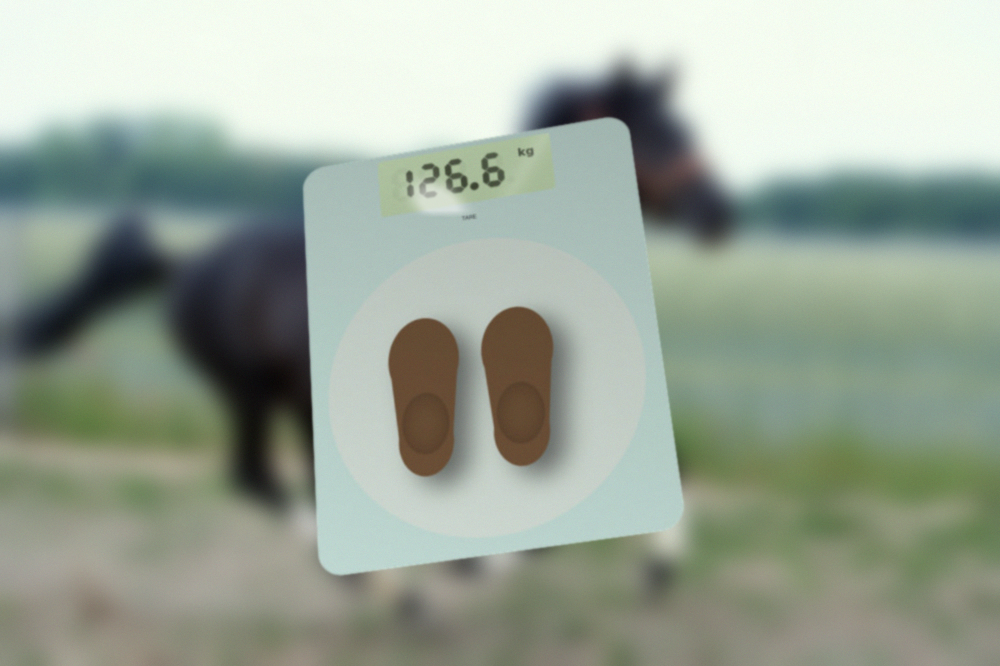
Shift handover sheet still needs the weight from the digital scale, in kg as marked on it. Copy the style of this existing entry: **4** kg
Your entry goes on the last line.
**126.6** kg
